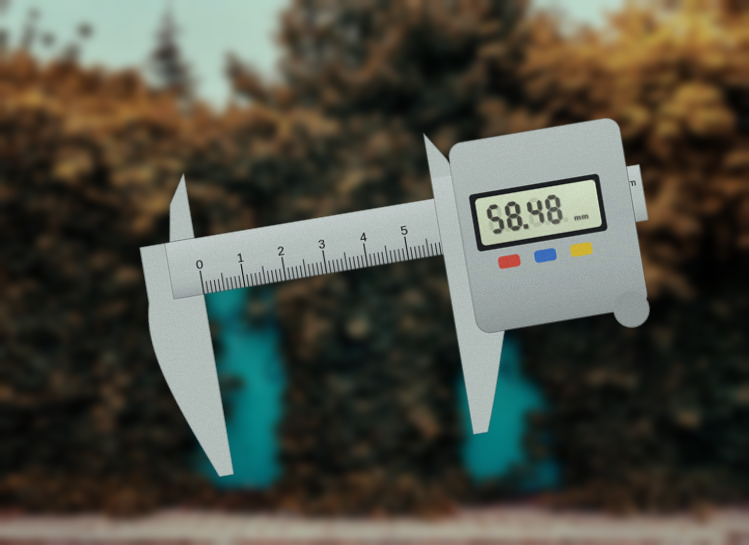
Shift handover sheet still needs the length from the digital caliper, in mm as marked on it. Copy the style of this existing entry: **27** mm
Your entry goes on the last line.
**58.48** mm
